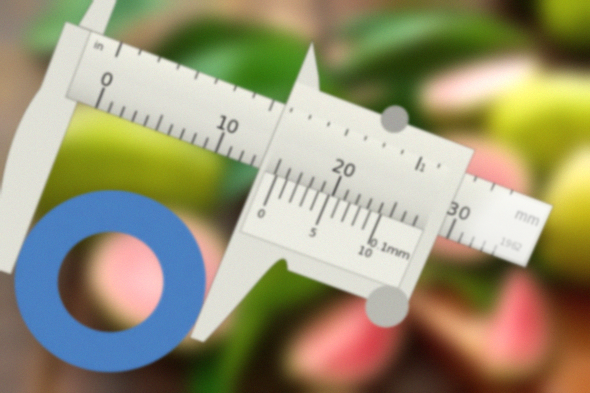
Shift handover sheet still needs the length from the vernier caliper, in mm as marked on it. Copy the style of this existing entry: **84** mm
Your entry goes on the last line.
**15.2** mm
